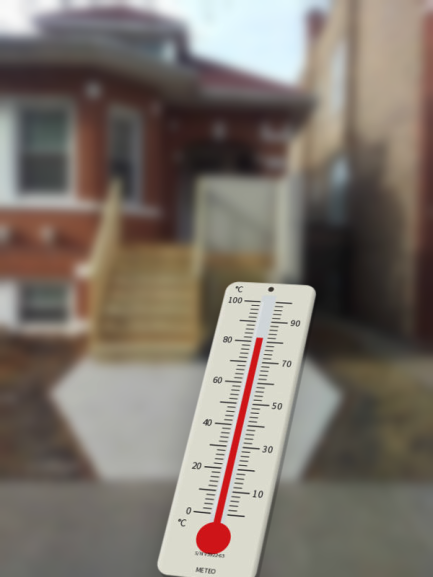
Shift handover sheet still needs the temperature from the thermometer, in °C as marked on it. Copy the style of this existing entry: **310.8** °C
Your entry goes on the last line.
**82** °C
